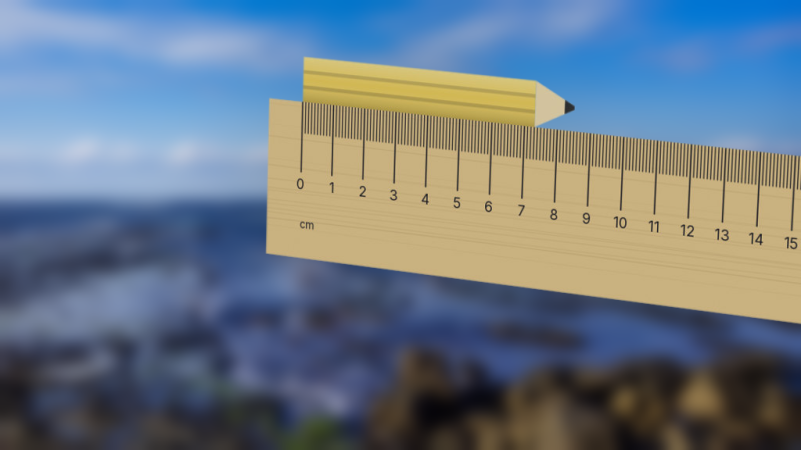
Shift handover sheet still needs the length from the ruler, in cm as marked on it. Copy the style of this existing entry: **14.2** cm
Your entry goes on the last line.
**8.5** cm
